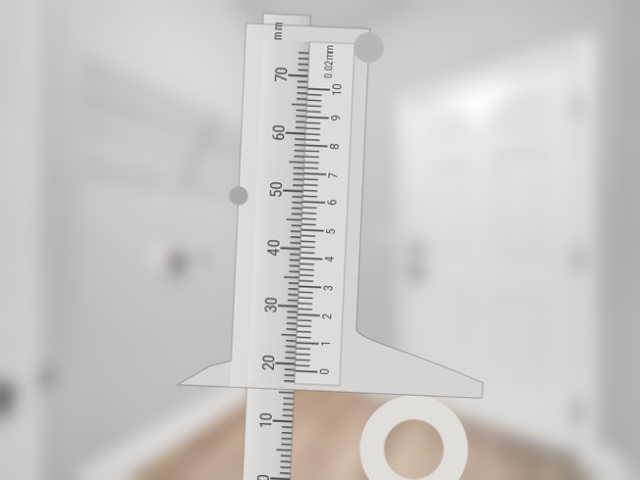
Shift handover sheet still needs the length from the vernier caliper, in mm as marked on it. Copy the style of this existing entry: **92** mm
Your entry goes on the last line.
**18.8** mm
